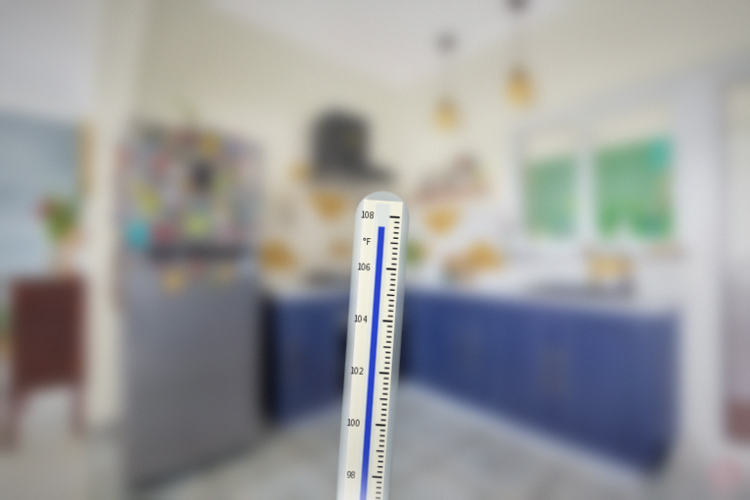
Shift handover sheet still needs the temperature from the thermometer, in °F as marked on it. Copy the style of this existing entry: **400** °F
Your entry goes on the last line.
**107.6** °F
